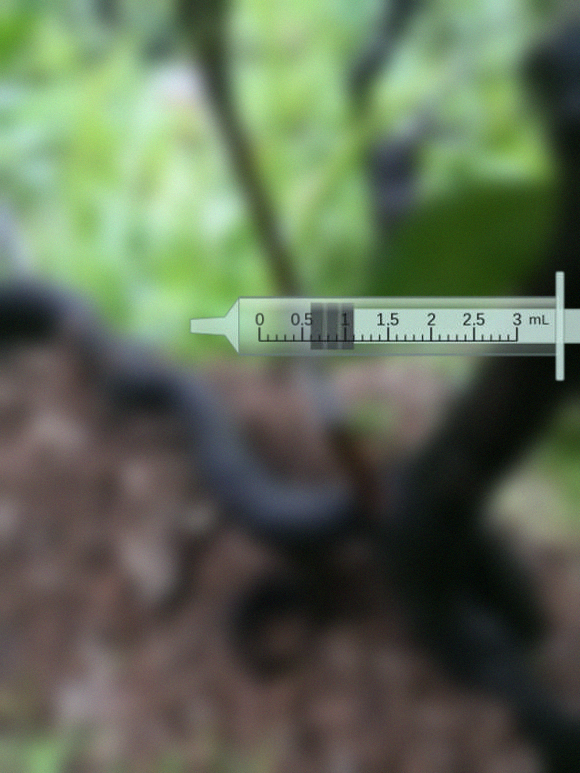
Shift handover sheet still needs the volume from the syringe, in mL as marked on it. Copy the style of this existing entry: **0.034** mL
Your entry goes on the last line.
**0.6** mL
